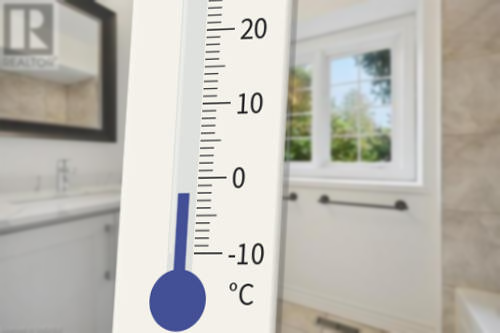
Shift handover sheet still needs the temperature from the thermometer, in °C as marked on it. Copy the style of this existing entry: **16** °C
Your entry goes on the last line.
**-2** °C
